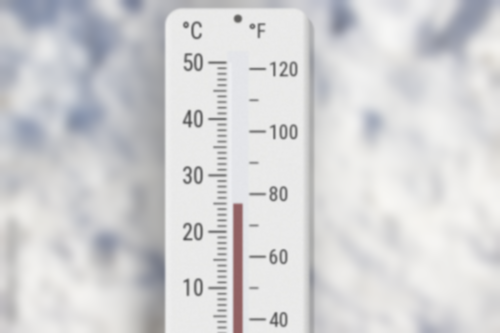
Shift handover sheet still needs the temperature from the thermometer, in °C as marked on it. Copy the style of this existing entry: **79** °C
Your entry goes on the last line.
**25** °C
